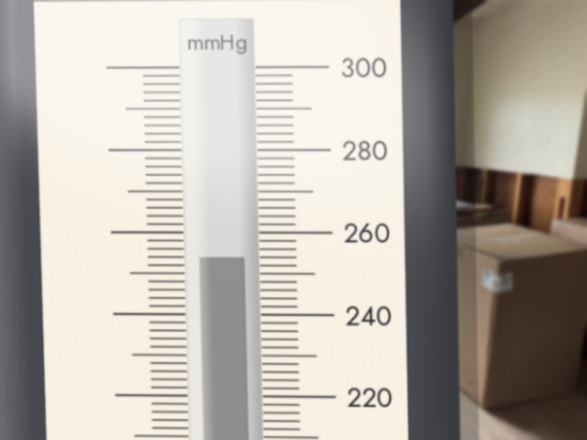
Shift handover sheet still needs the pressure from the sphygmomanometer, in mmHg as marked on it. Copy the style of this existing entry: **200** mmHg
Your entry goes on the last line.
**254** mmHg
